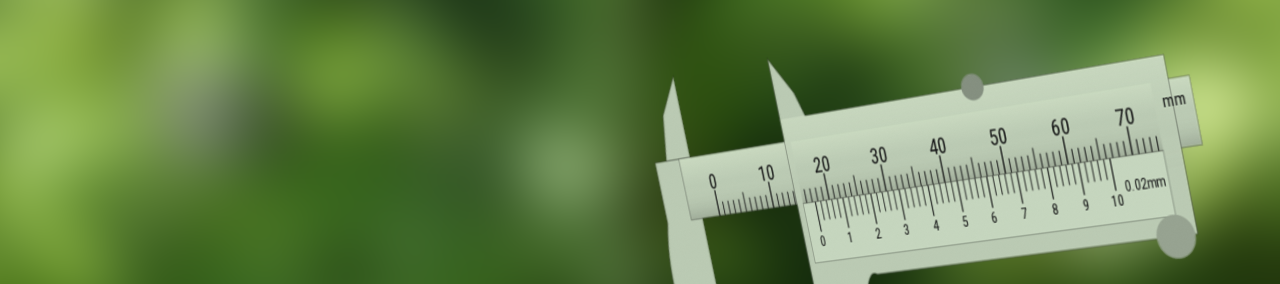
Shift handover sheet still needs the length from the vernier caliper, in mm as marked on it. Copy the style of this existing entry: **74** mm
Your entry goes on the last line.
**17.5** mm
